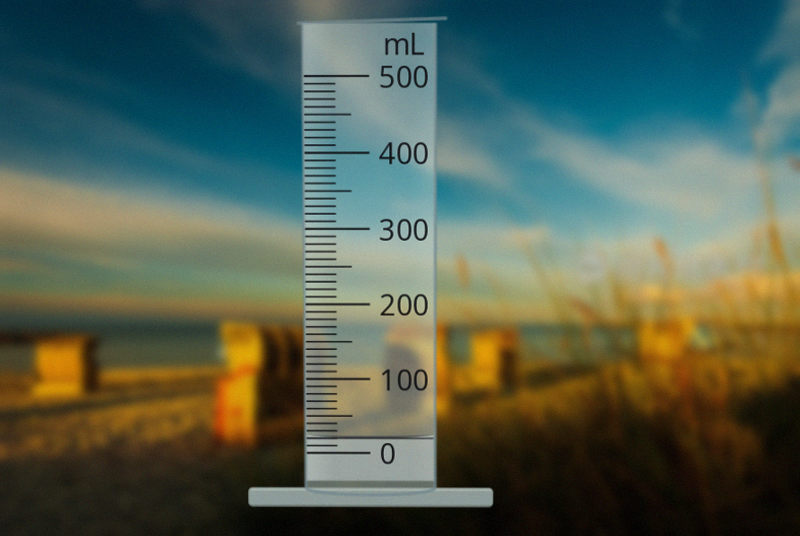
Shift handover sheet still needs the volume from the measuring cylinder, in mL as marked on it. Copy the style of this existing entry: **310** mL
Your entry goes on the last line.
**20** mL
